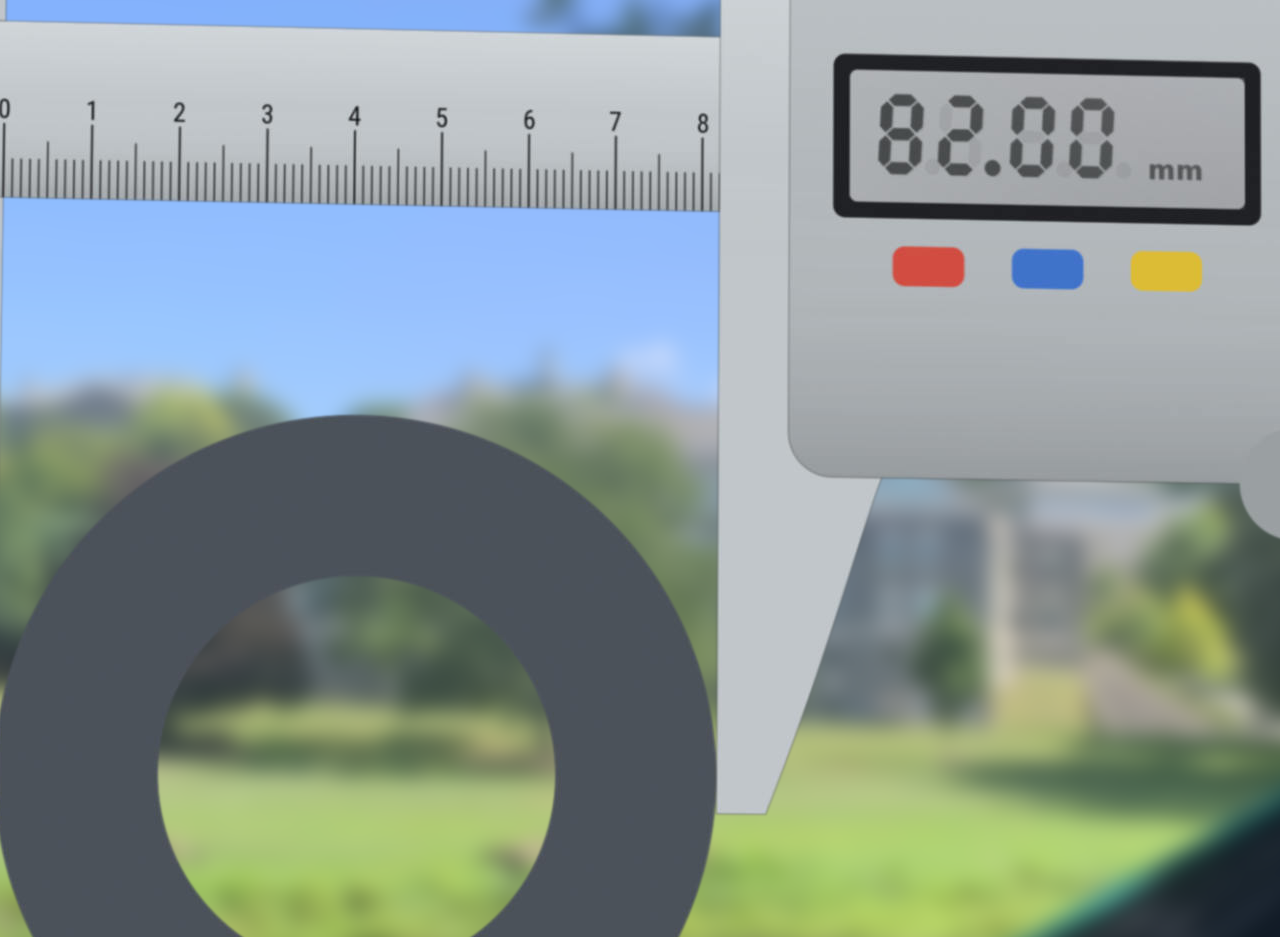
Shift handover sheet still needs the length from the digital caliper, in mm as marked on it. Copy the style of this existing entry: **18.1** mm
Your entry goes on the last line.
**82.00** mm
